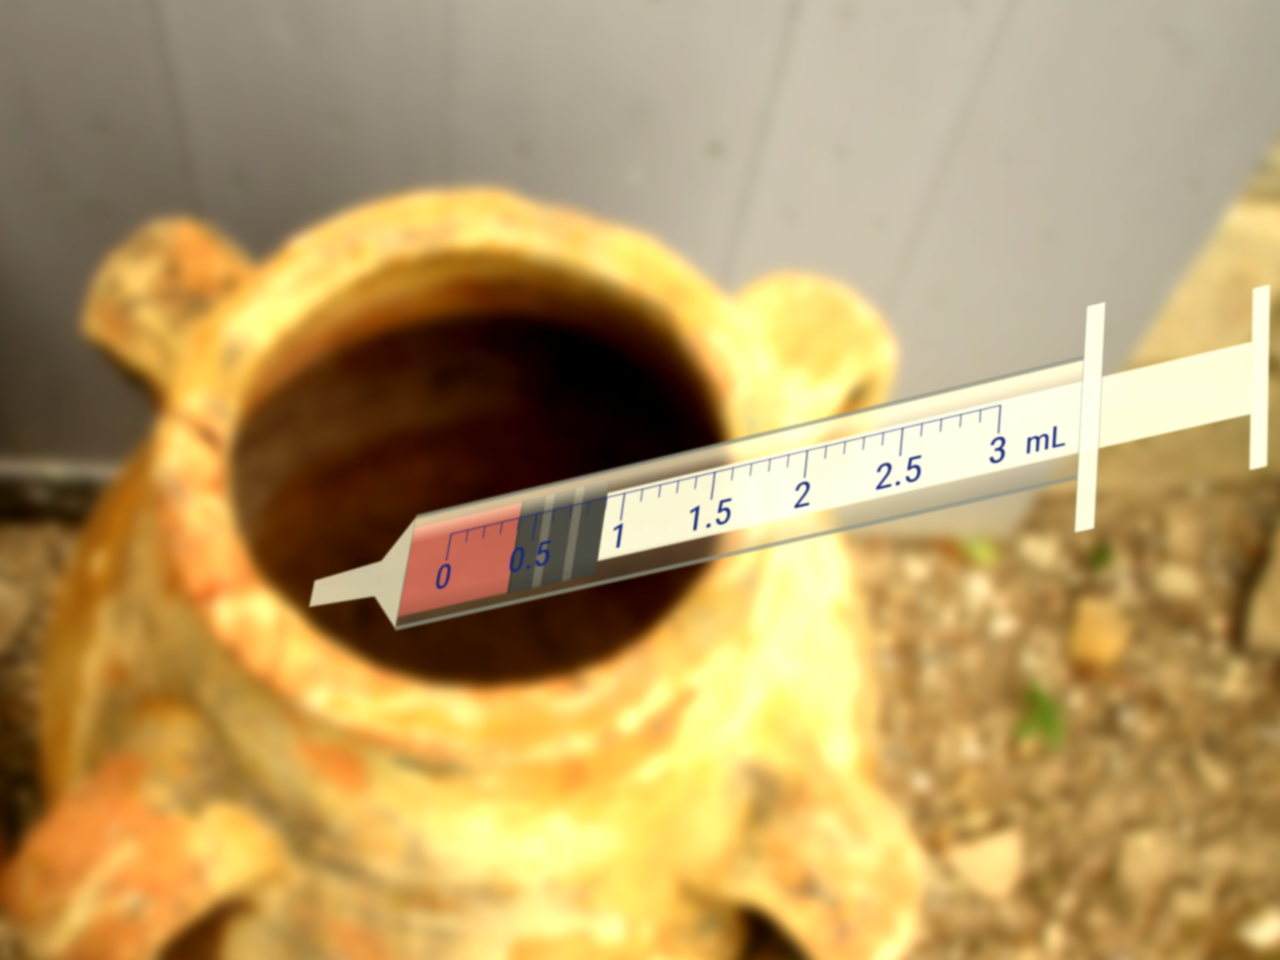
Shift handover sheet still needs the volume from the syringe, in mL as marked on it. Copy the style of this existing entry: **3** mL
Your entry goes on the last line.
**0.4** mL
